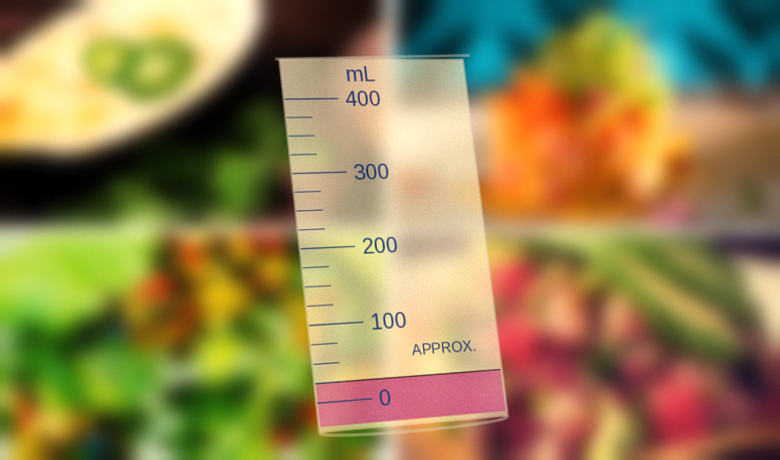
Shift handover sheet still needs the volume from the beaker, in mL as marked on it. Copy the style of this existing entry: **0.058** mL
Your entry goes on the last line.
**25** mL
